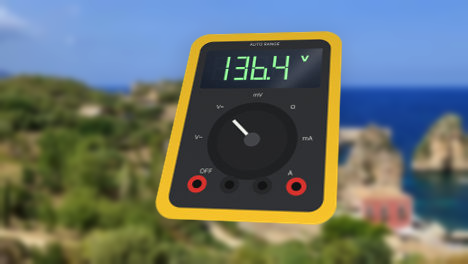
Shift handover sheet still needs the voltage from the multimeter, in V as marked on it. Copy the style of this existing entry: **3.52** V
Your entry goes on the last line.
**136.4** V
